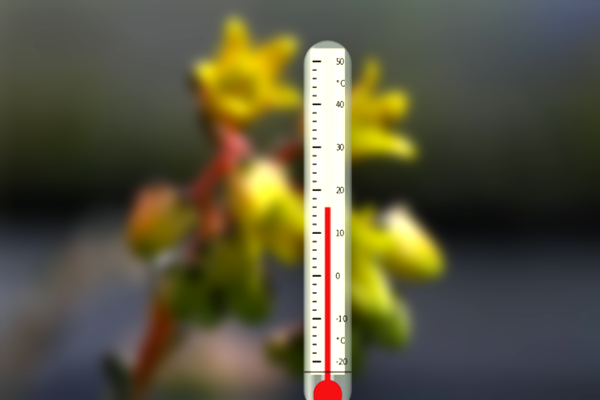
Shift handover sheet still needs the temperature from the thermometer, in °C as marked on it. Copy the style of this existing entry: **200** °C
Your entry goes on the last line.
**16** °C
